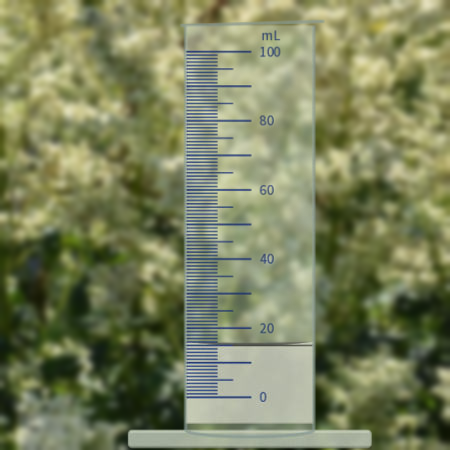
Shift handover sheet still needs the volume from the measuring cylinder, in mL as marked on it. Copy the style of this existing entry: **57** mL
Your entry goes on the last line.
**15** mL
